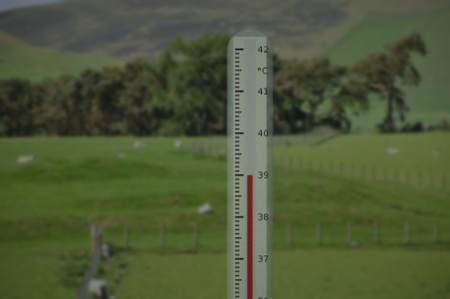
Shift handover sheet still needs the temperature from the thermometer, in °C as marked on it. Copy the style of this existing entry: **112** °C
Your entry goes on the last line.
**39** °C
